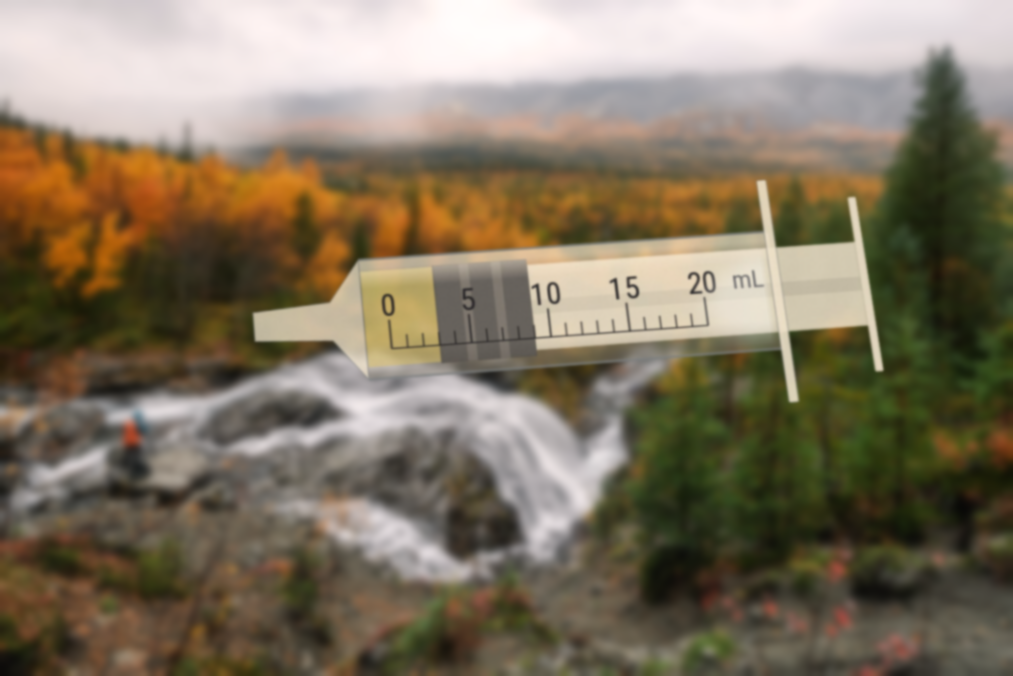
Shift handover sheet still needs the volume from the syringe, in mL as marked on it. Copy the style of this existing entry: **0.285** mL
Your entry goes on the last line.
**3** mL
